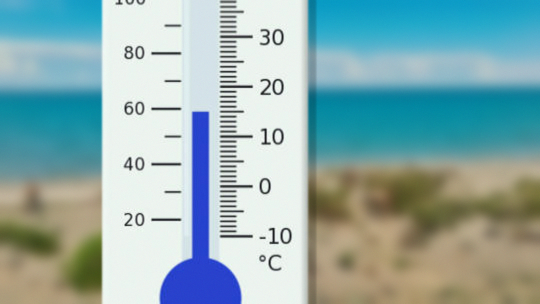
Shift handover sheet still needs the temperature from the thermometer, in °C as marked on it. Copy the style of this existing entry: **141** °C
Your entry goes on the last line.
**15** °C
